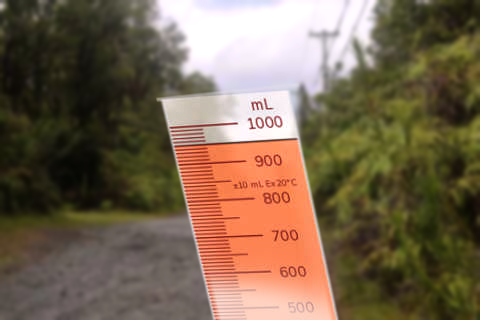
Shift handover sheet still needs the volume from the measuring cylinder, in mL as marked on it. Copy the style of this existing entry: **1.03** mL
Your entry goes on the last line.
**950** mL
